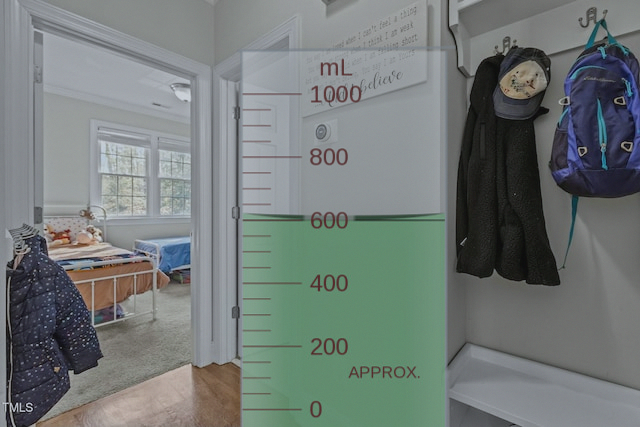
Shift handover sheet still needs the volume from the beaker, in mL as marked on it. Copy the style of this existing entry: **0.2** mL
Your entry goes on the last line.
**600** mL
